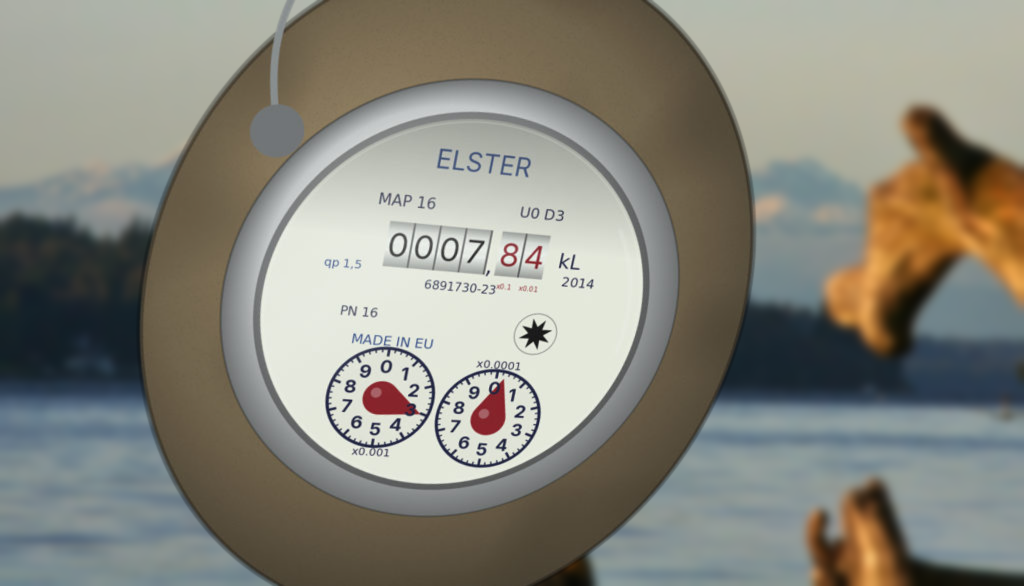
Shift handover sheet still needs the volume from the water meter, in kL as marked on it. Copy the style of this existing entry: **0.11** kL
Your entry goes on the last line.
**7.8430** kL
